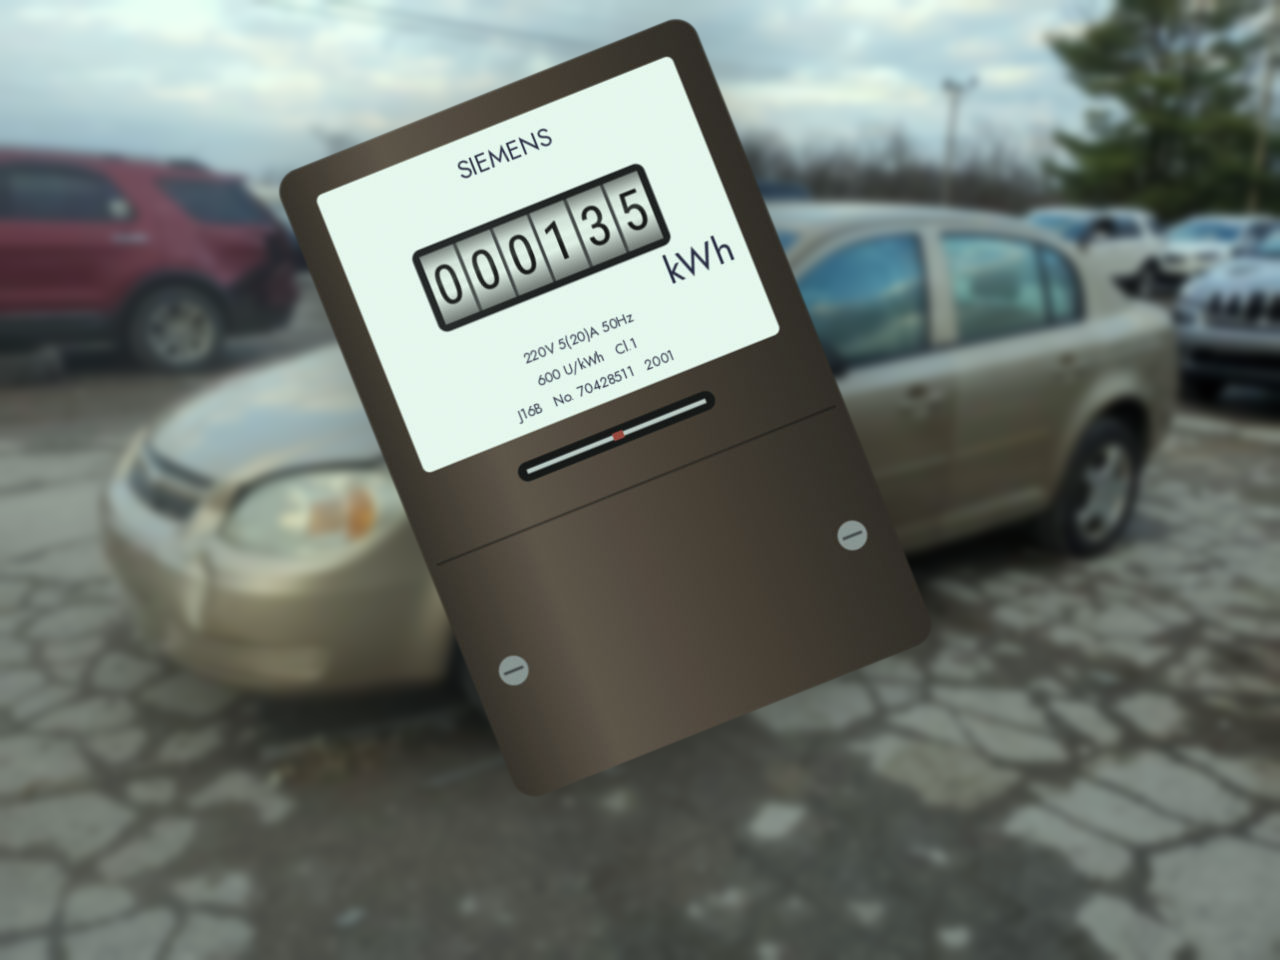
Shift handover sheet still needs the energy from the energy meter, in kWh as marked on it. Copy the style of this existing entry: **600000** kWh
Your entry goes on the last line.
**135** kWh
